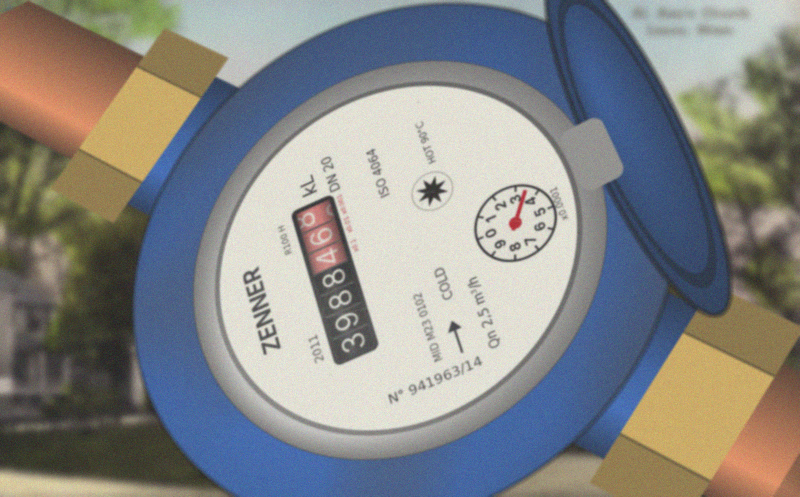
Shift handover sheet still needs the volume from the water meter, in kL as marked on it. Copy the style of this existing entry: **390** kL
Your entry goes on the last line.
**3988.4683** kL
